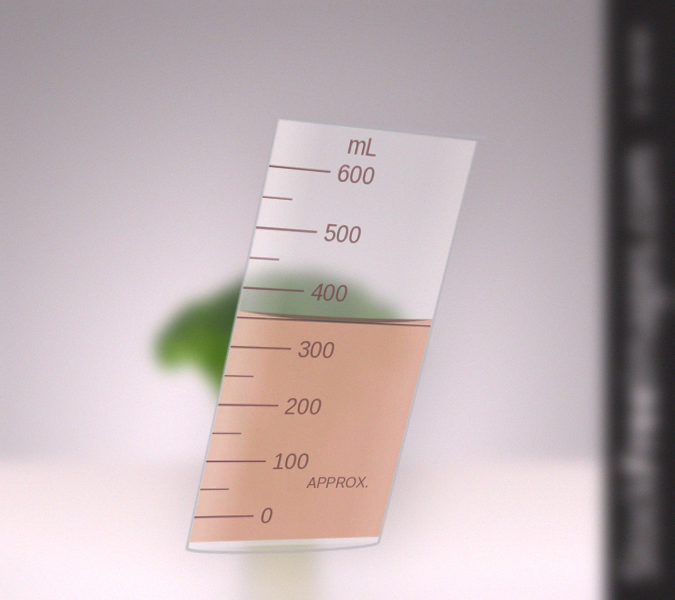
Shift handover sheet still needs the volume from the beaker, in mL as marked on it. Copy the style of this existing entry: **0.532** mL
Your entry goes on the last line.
**350** mL
